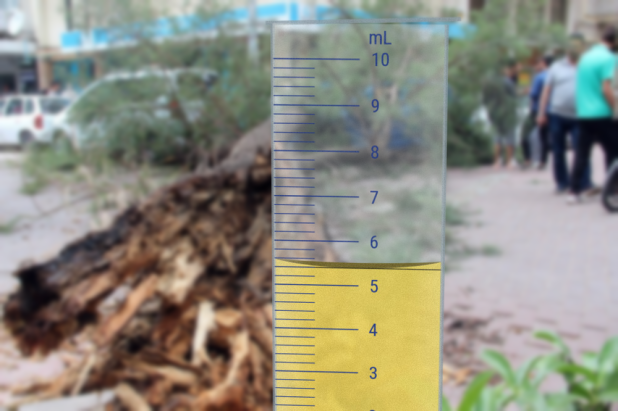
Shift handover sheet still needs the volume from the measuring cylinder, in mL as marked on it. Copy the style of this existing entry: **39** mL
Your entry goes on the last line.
**5.4** mL
